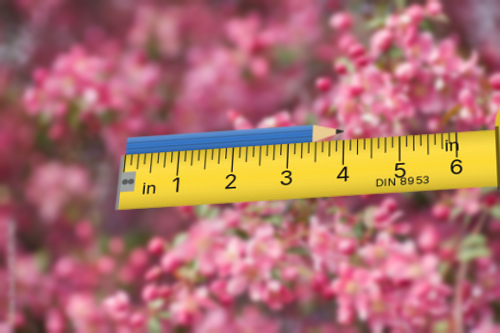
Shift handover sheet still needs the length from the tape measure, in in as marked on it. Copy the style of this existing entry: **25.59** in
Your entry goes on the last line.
**4** in
